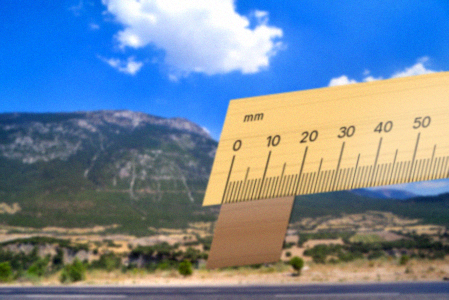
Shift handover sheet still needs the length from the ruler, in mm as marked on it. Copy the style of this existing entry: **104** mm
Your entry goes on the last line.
**20** mm
